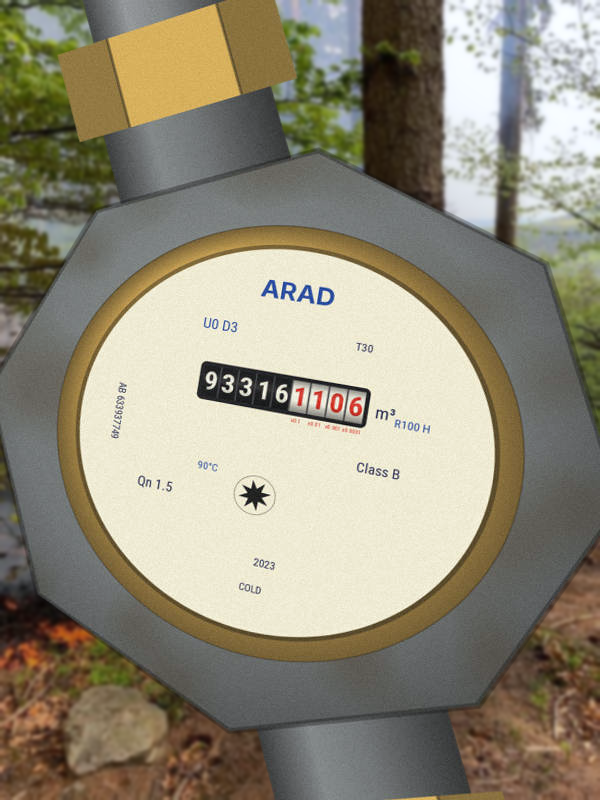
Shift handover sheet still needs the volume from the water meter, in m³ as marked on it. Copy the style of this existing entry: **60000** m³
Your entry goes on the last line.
**93316.1106** m³
